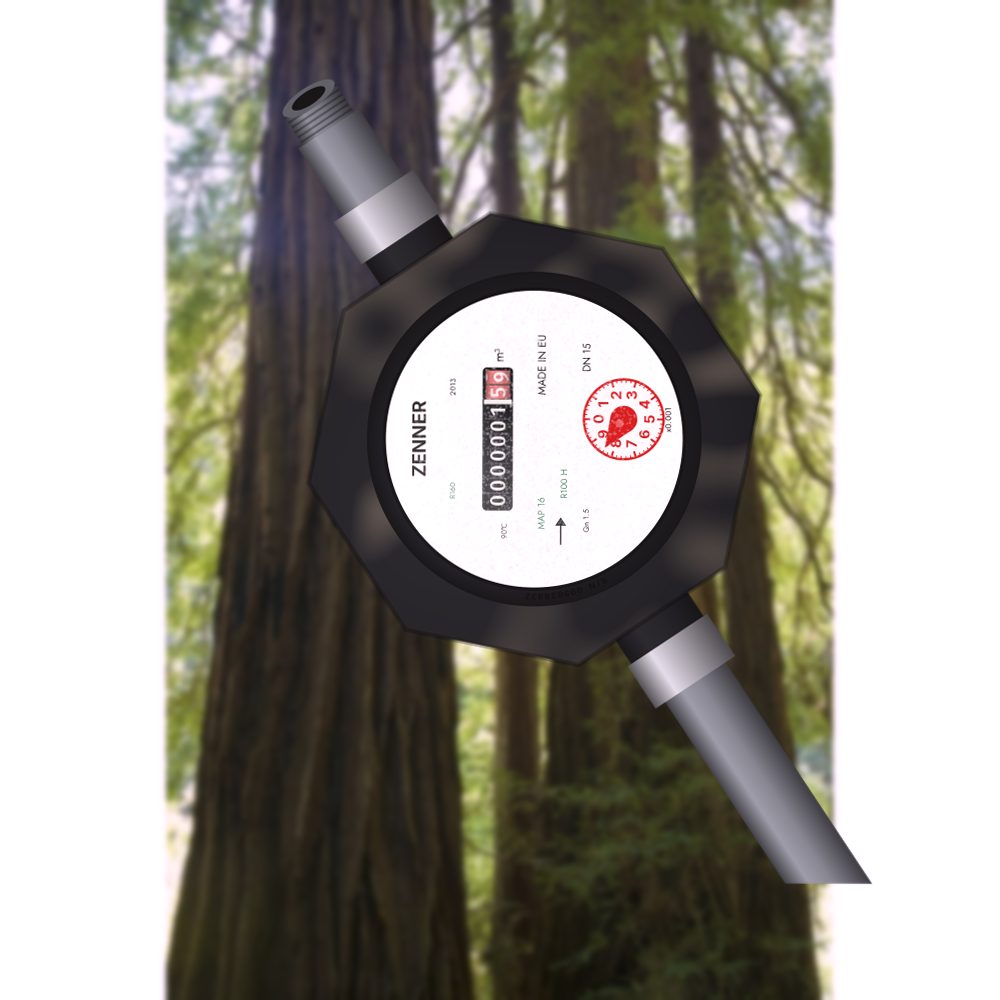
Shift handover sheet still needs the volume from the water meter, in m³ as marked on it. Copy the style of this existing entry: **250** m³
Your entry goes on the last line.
**1.588** m³
